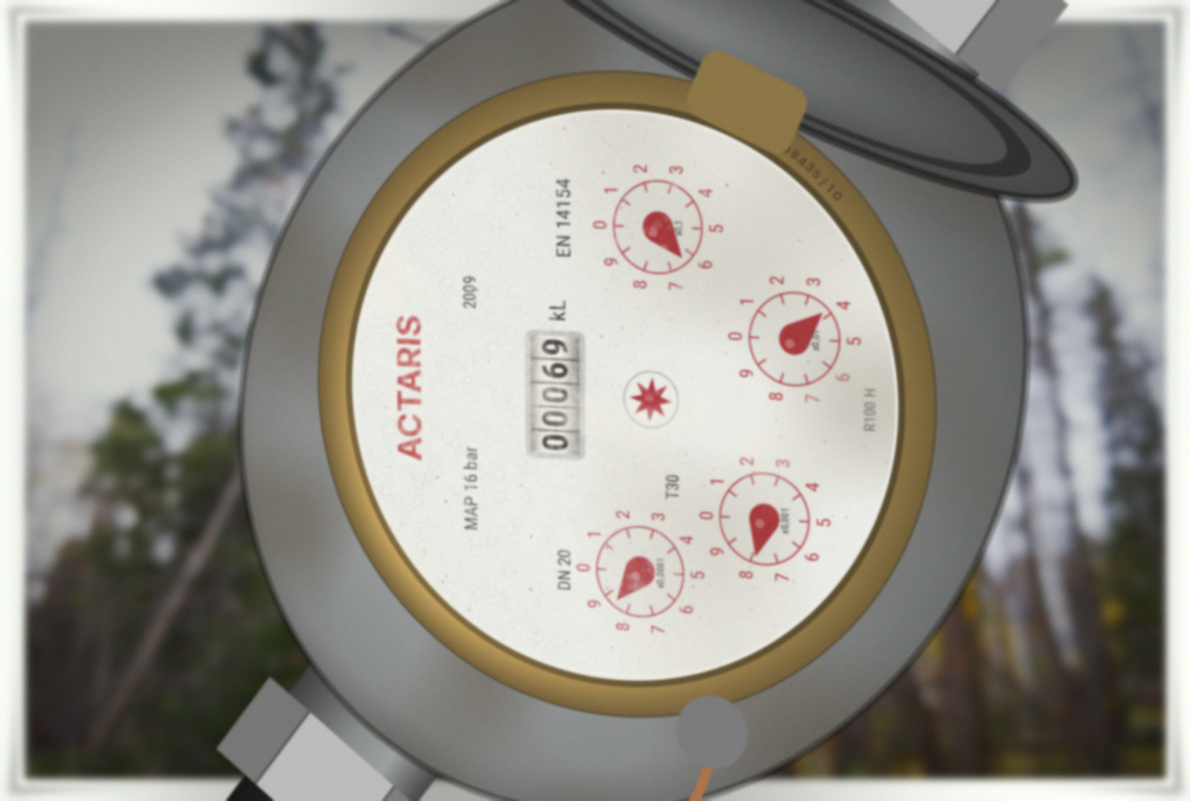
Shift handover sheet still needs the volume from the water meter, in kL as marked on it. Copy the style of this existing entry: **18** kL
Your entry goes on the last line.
**69.6378** kL
